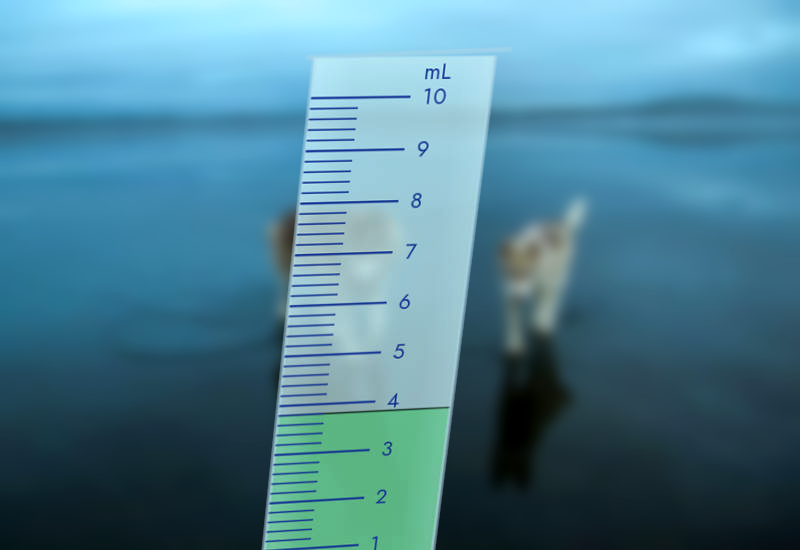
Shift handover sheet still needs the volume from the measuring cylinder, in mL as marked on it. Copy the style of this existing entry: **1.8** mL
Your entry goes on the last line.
**3.8** mL
